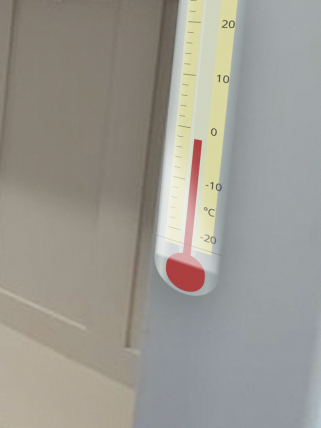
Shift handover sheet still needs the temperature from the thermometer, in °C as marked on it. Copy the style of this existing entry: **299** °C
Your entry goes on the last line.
**-2** °C
